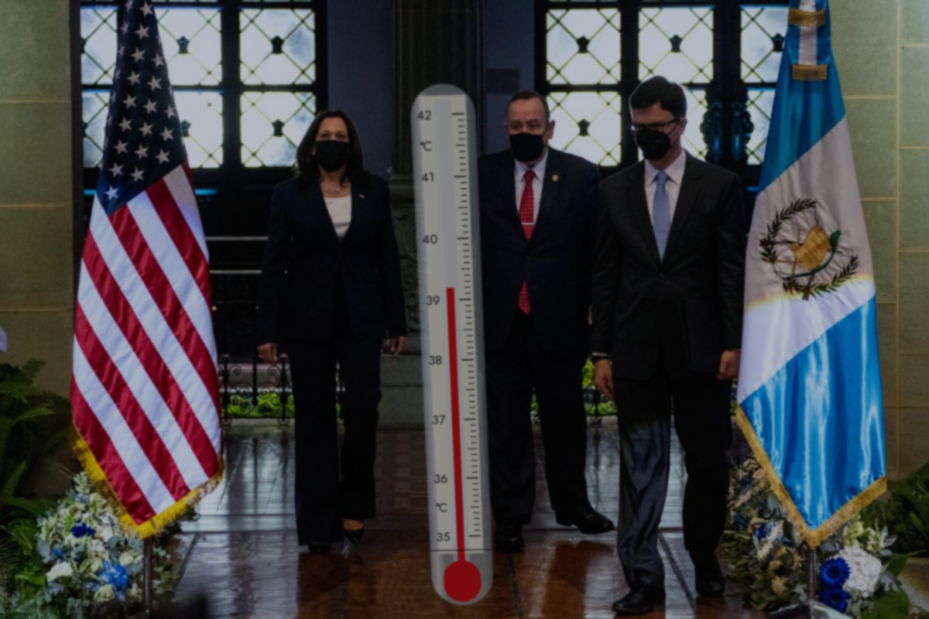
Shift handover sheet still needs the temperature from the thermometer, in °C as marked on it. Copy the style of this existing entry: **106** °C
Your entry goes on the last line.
**39.2** °C
